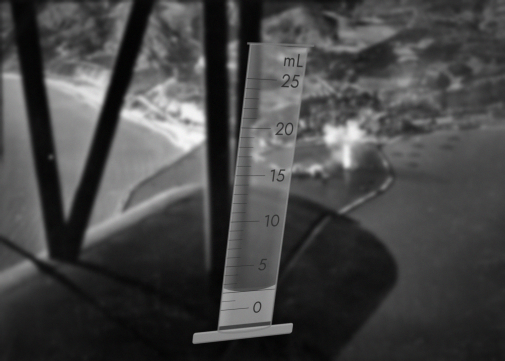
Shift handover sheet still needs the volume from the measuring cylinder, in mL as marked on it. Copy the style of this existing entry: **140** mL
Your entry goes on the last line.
**2** mL
